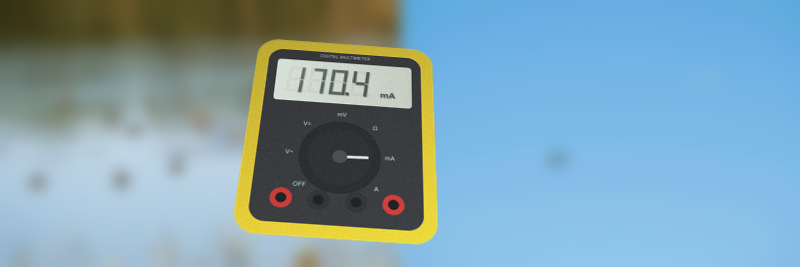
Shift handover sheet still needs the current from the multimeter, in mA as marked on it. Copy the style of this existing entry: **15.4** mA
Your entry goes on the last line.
**170.4** mA
